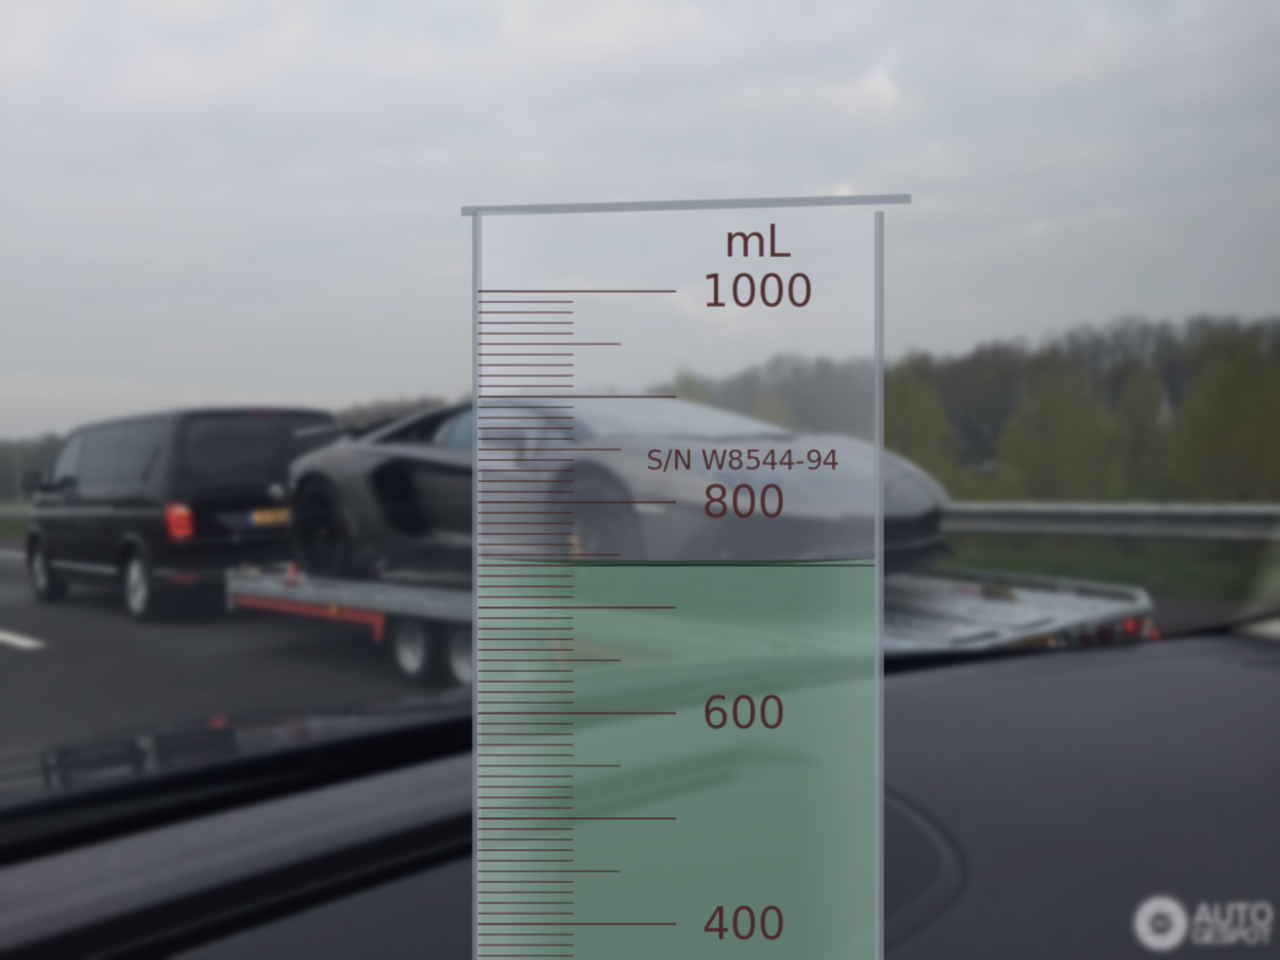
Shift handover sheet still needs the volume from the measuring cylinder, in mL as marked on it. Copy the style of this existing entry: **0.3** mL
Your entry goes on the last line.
**740** mL
